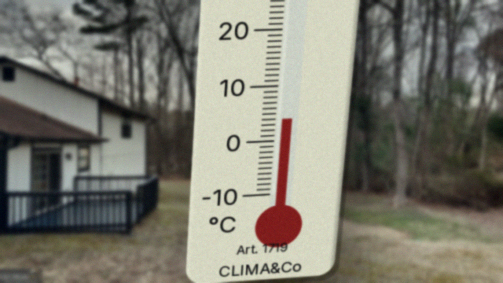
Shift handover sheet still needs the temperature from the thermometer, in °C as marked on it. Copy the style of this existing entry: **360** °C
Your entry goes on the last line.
**4** °C
